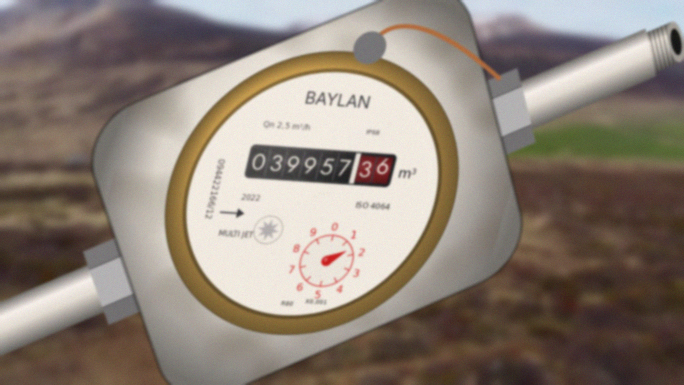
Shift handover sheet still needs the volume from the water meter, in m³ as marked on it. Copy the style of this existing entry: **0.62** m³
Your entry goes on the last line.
**39957.361** m³
